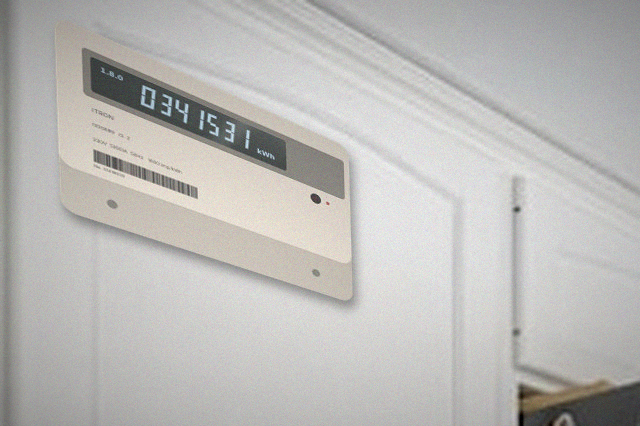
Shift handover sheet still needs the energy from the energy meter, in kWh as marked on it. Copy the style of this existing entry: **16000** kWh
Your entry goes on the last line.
**341531** kWh
